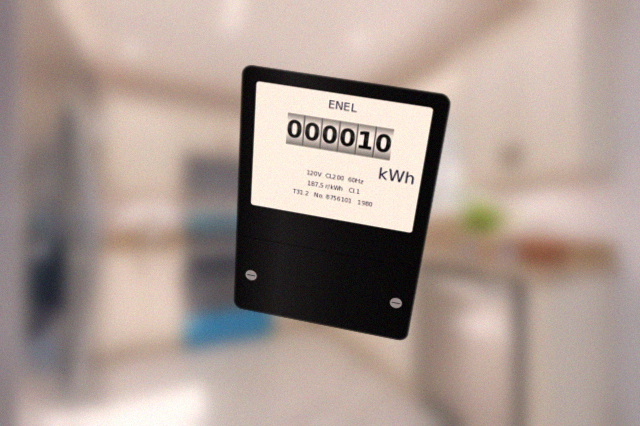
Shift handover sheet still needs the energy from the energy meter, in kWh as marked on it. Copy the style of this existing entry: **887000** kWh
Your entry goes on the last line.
**10** kWh
